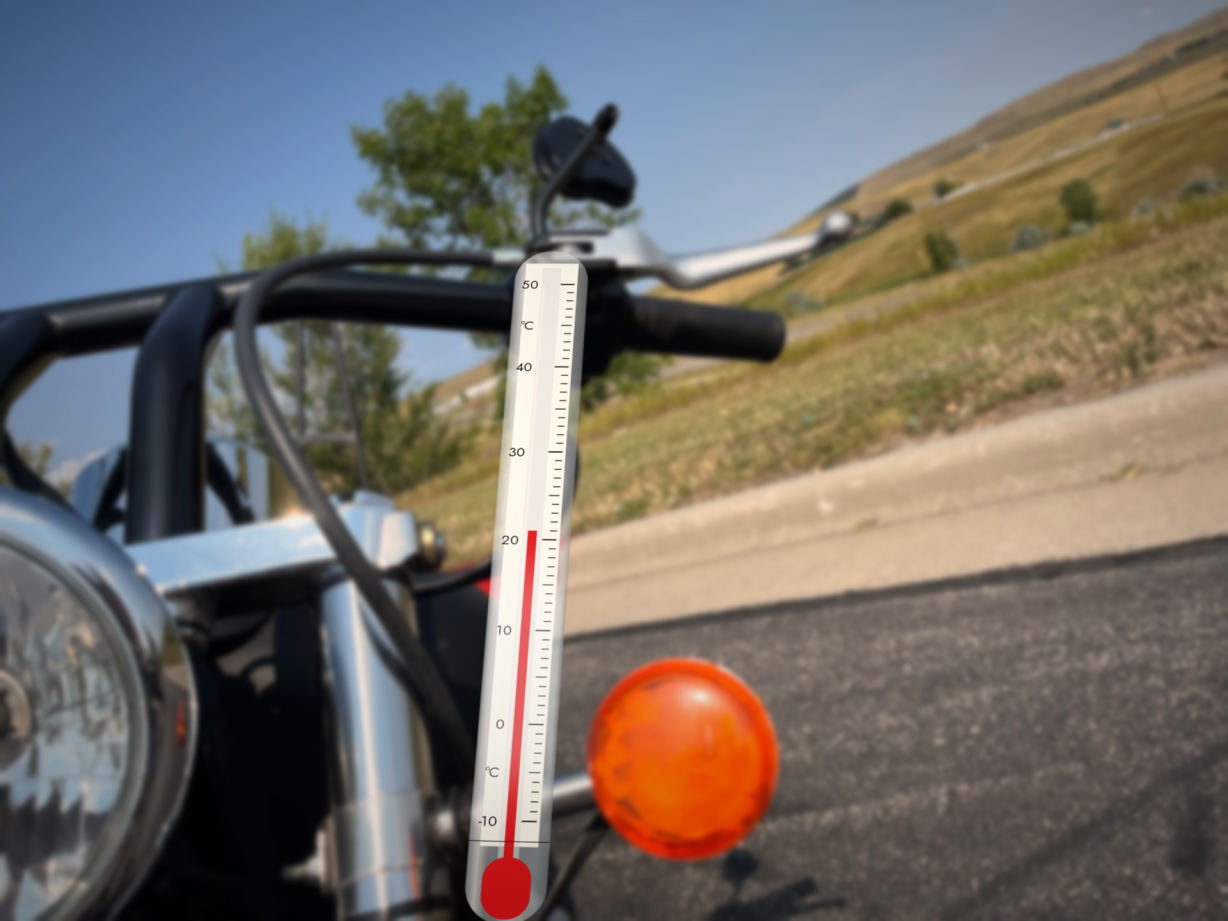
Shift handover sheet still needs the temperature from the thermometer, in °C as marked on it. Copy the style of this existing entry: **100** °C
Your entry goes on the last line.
**21** °C
